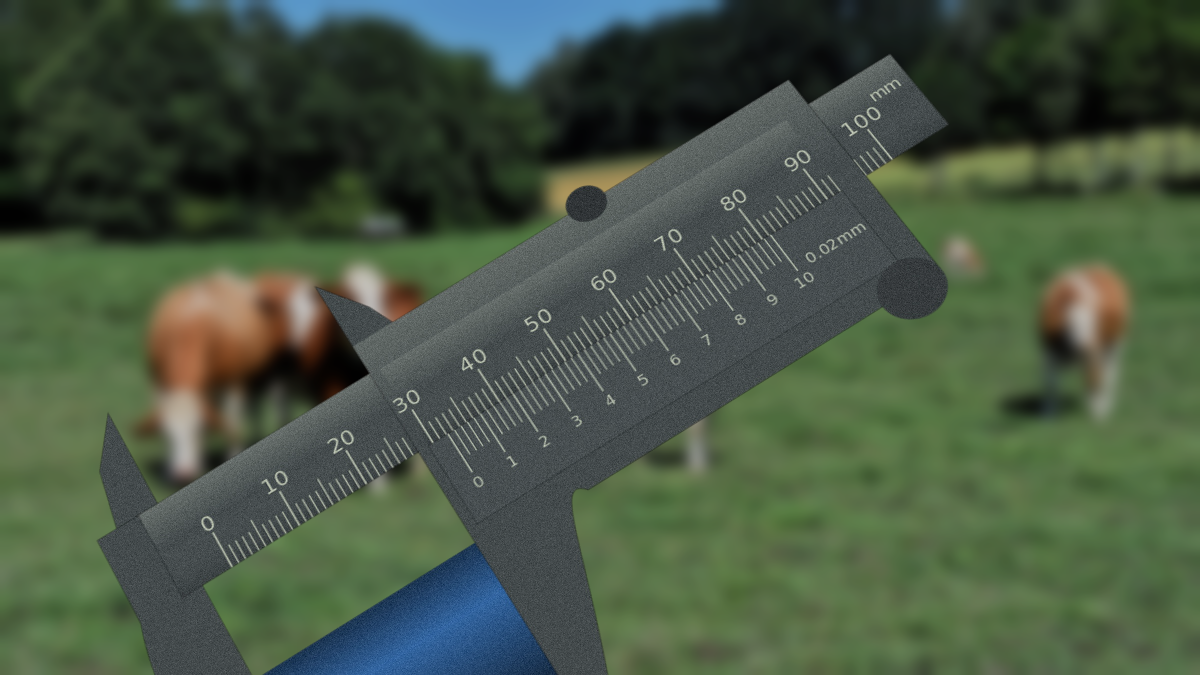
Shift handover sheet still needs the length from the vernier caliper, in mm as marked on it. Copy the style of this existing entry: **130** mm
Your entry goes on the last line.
**32.2** mm
